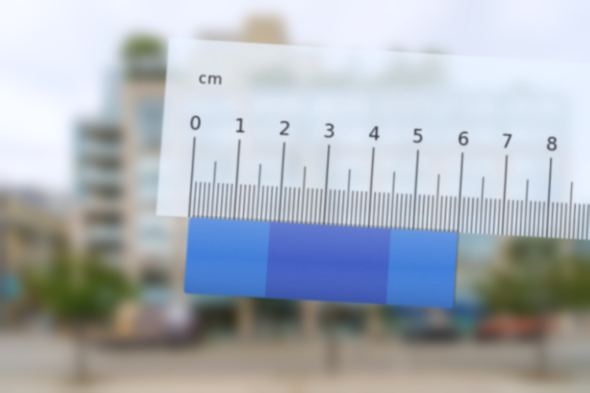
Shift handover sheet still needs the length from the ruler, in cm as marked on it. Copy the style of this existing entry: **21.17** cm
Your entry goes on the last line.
**6** cm
